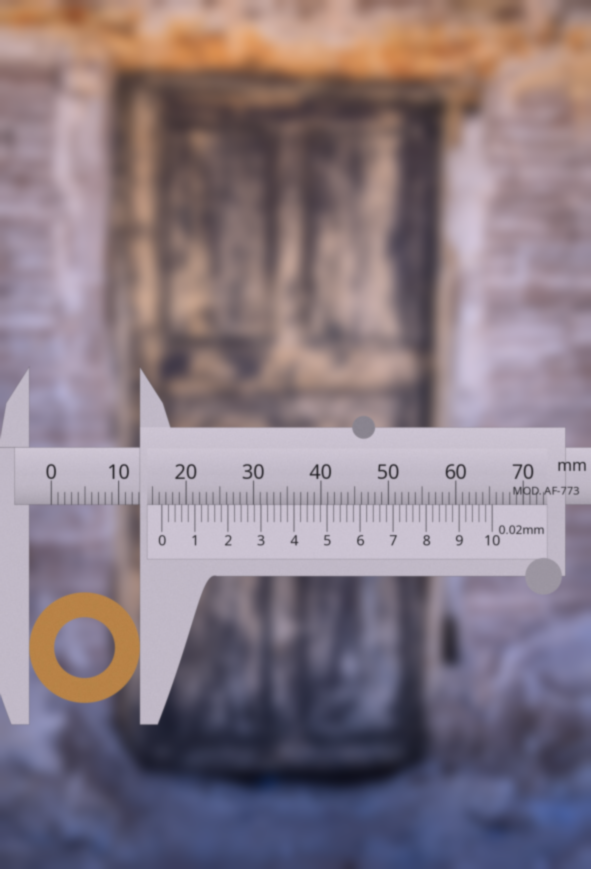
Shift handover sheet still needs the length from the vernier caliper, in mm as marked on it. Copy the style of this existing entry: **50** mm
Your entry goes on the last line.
**16.4** mm
